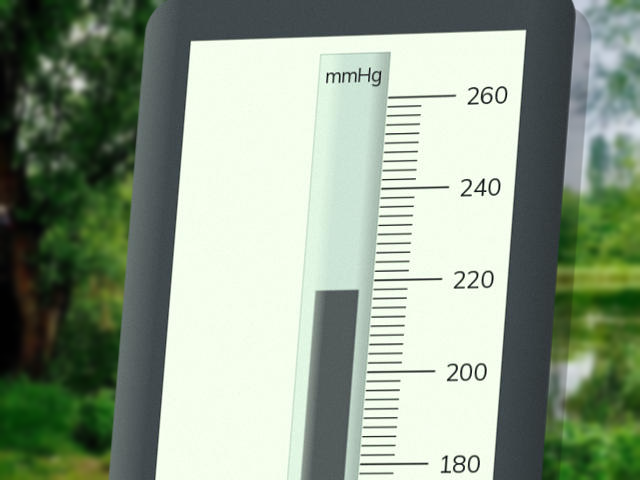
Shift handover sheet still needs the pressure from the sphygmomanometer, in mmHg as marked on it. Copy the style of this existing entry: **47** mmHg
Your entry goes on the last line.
**218** mmHg
